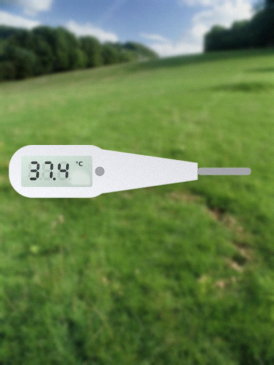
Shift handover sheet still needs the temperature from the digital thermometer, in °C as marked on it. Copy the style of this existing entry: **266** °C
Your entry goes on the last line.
**37.4** °C
